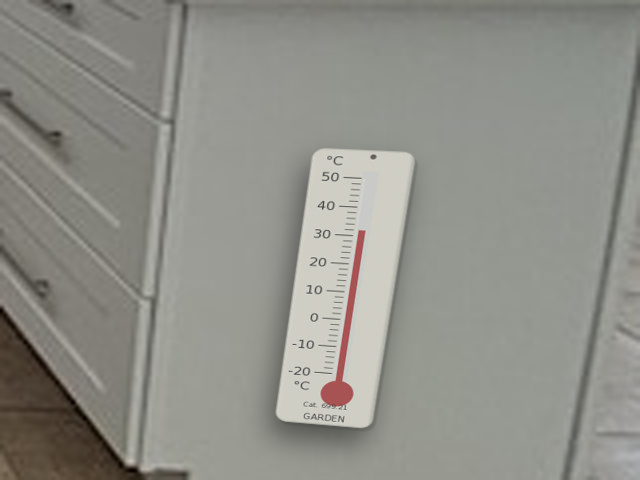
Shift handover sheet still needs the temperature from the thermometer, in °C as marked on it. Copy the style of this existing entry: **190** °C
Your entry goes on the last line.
**32** °C
